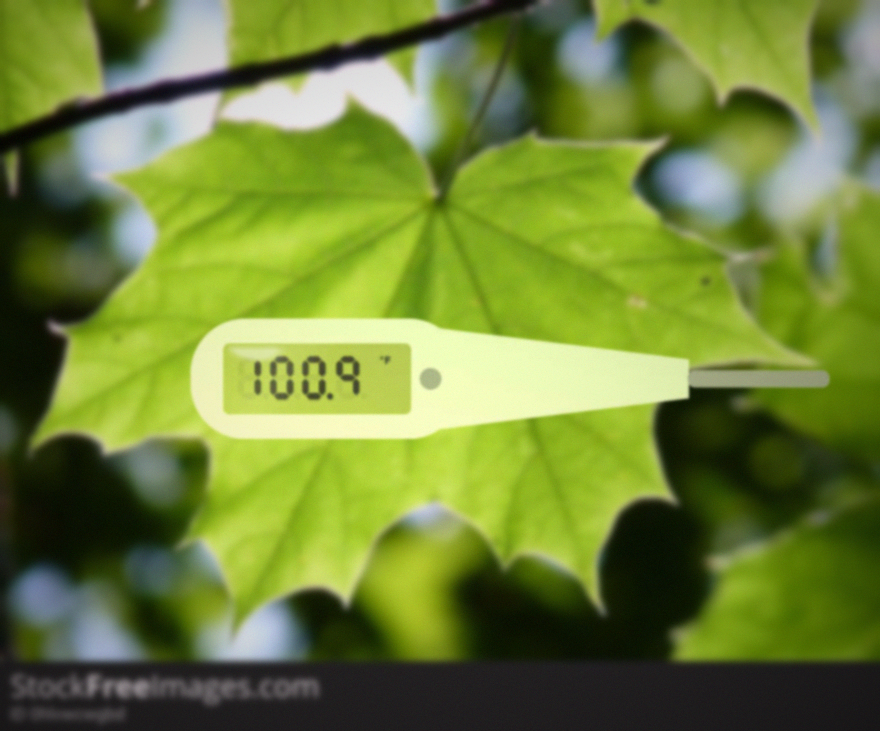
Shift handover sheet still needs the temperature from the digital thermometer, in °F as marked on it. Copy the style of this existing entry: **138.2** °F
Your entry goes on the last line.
**100.9** °F
